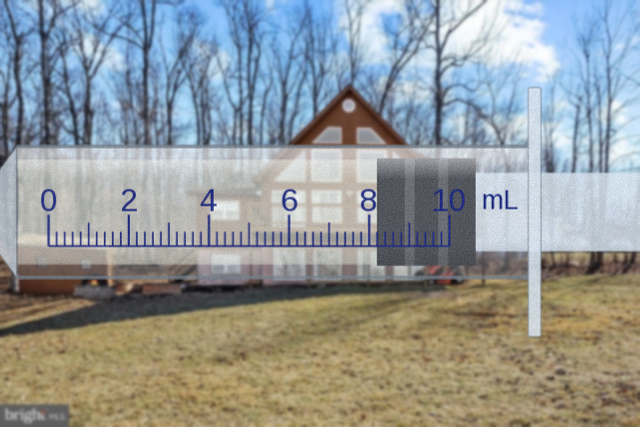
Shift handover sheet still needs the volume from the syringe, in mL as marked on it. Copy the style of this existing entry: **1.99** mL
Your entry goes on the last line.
**8.2** mL
